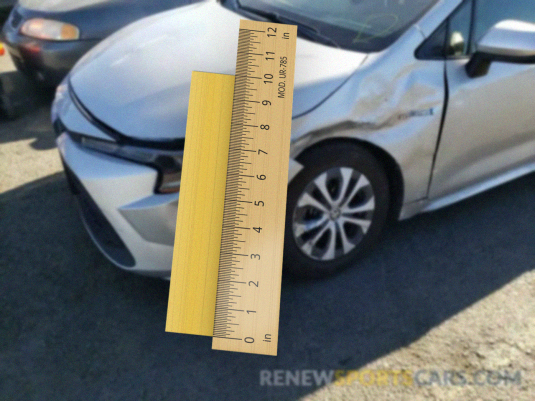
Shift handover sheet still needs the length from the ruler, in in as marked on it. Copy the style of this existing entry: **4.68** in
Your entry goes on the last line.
**10** in
